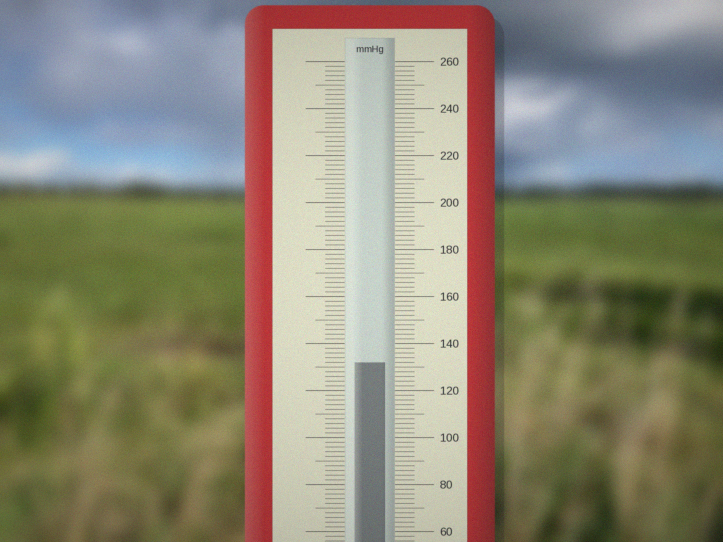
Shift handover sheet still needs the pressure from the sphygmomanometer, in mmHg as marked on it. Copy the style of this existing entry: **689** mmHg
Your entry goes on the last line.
**132** mmHg
